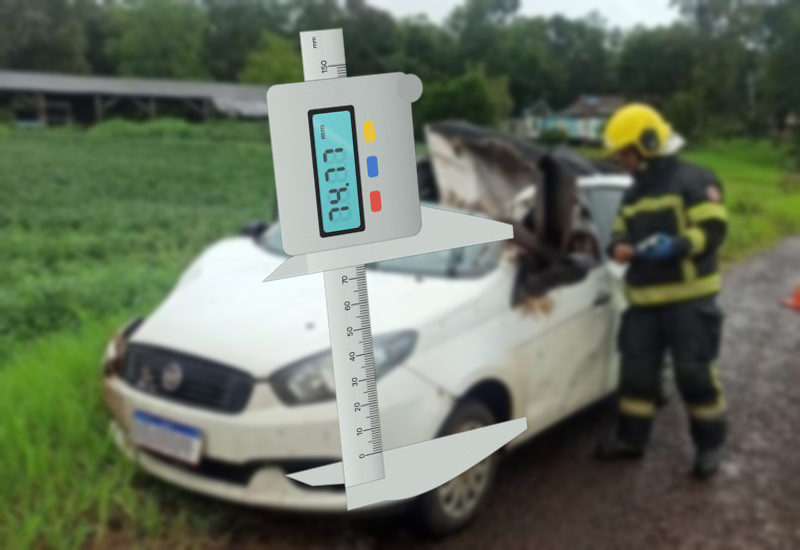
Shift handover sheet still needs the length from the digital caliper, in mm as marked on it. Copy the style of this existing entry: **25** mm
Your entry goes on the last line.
**74.77** mm
